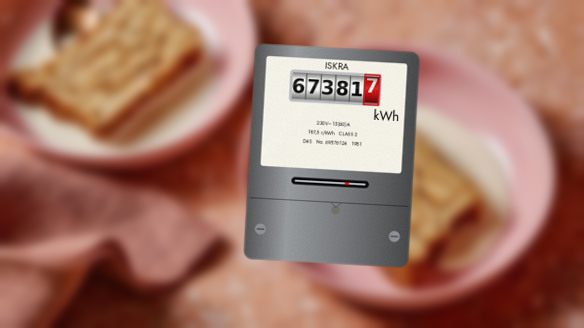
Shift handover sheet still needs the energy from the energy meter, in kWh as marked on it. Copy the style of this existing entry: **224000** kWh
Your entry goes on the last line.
**67381.7** kWh
